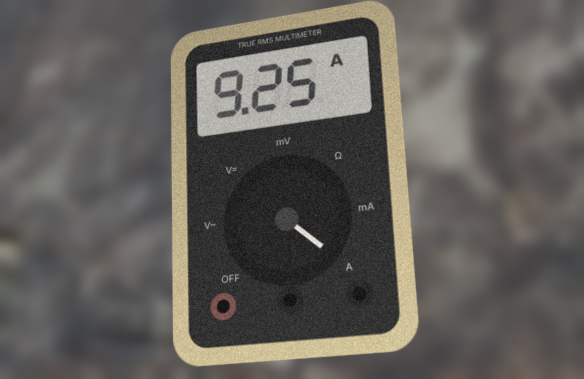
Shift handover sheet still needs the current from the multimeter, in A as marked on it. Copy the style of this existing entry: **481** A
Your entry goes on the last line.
**9.25** A
